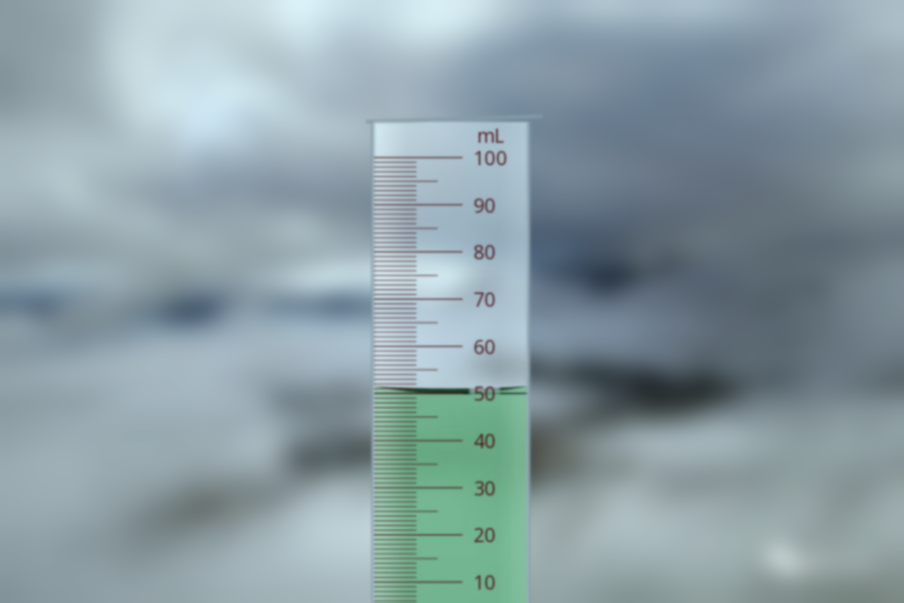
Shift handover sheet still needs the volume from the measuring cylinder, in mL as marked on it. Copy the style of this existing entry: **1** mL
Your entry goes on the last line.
**50** mL
